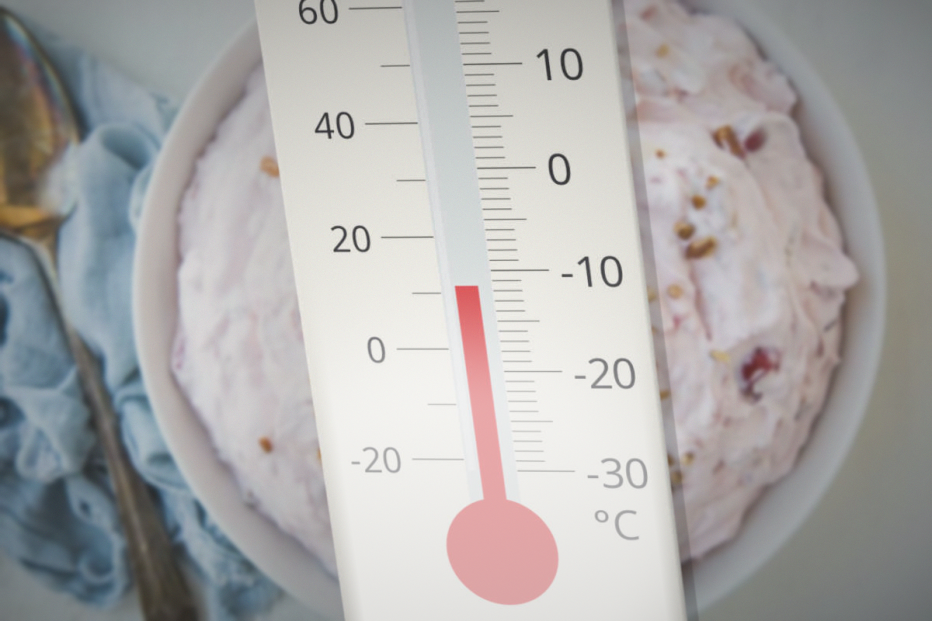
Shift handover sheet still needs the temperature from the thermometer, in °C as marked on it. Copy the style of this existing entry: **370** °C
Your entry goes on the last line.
**-11.5** °C
